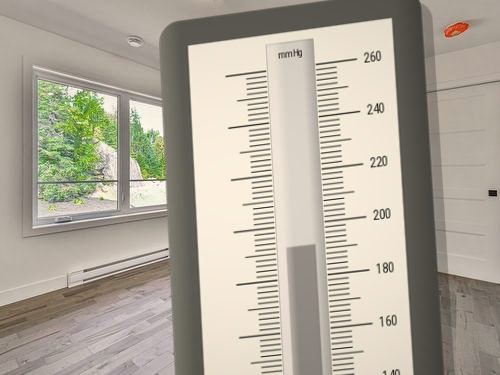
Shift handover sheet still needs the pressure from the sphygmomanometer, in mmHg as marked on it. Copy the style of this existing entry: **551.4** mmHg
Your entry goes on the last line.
**192** mmHg
